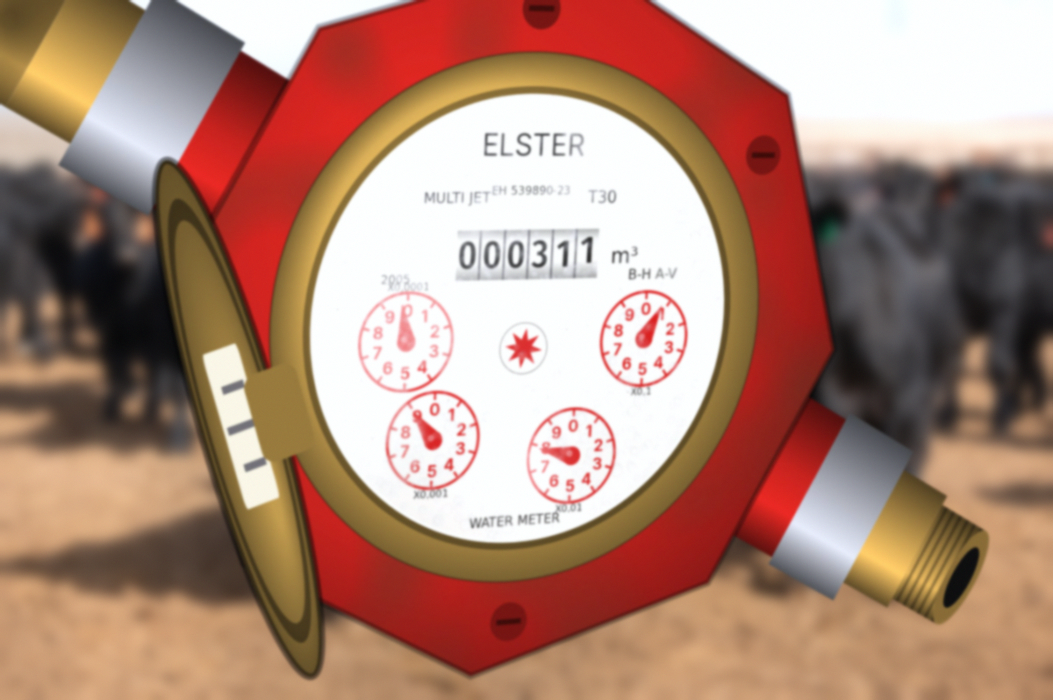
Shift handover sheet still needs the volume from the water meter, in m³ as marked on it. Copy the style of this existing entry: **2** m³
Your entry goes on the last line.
**311.0789** m³
